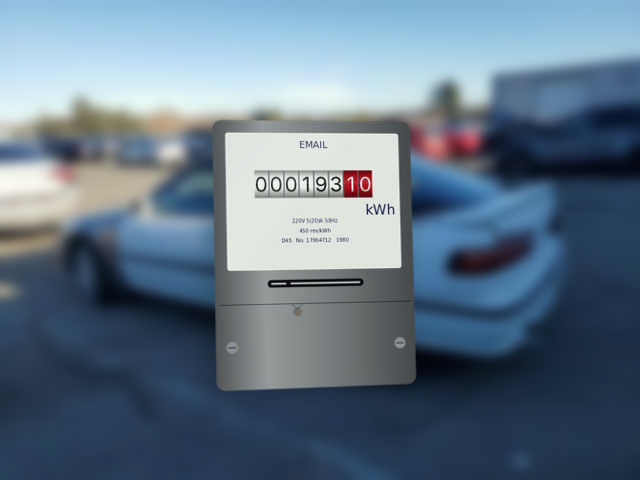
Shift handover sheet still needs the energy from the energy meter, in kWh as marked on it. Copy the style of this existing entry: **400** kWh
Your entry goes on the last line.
**193.10** kWh
